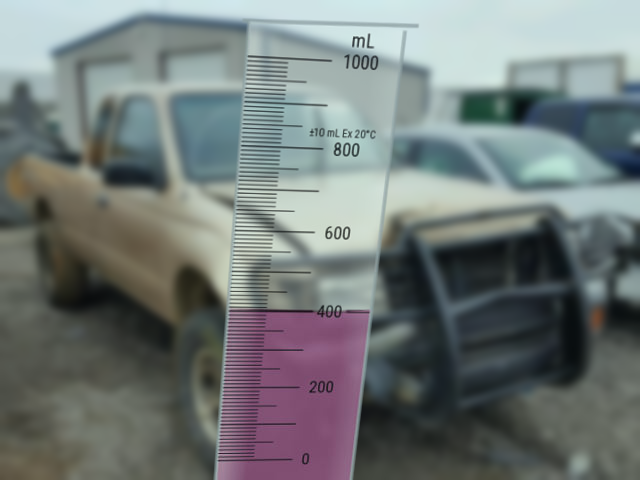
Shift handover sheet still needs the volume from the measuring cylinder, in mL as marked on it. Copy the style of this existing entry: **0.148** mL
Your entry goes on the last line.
**400** mL
